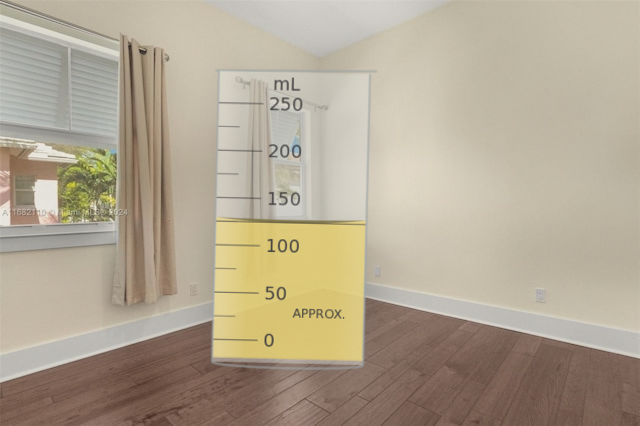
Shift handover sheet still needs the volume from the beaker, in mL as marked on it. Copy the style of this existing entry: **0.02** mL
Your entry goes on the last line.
**125** mL
